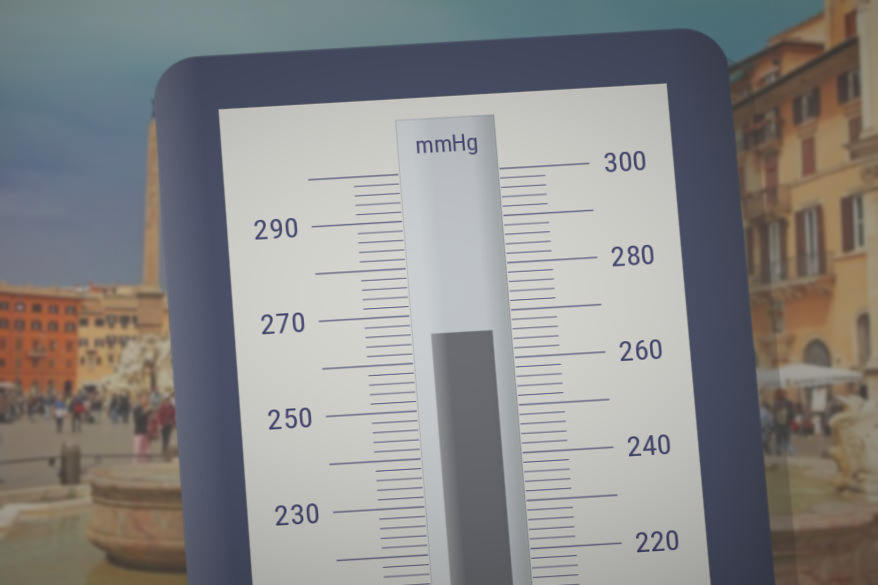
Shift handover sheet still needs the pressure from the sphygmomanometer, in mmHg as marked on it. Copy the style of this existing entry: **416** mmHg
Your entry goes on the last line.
**266** mmHg
